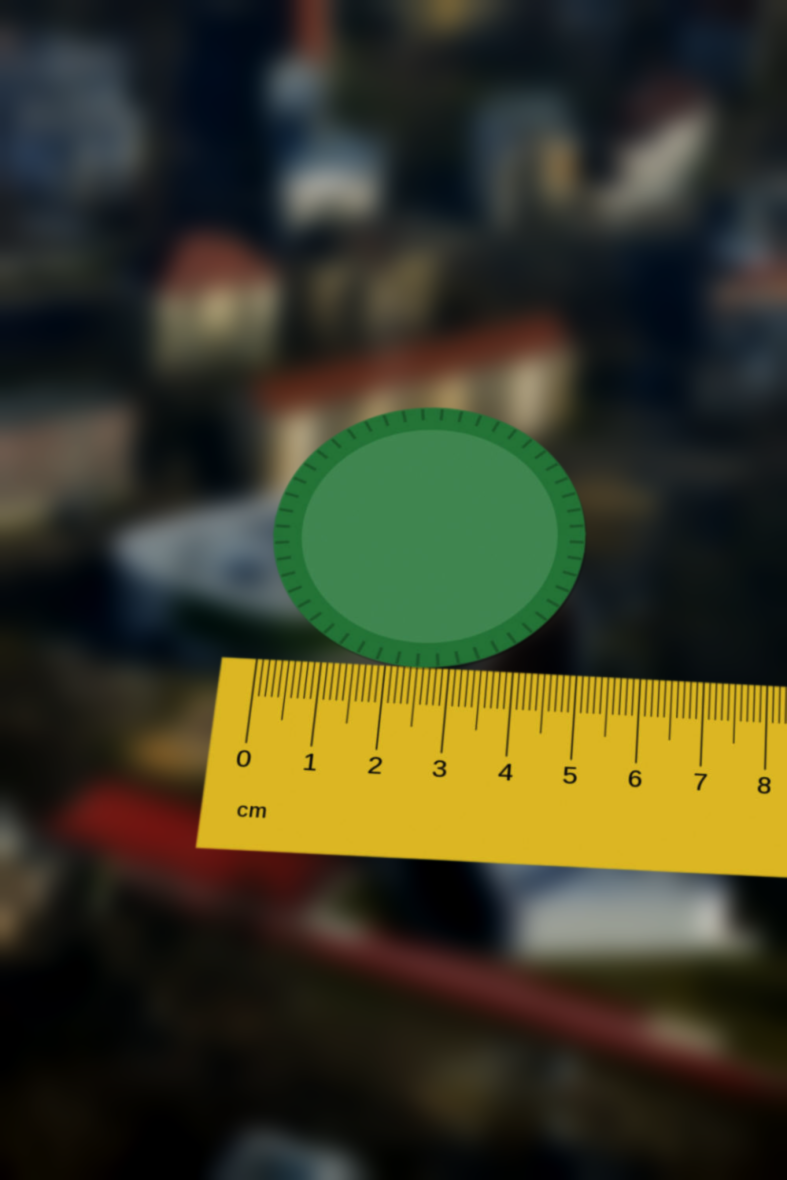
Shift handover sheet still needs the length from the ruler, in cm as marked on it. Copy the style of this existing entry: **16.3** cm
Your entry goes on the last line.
**5** cm
